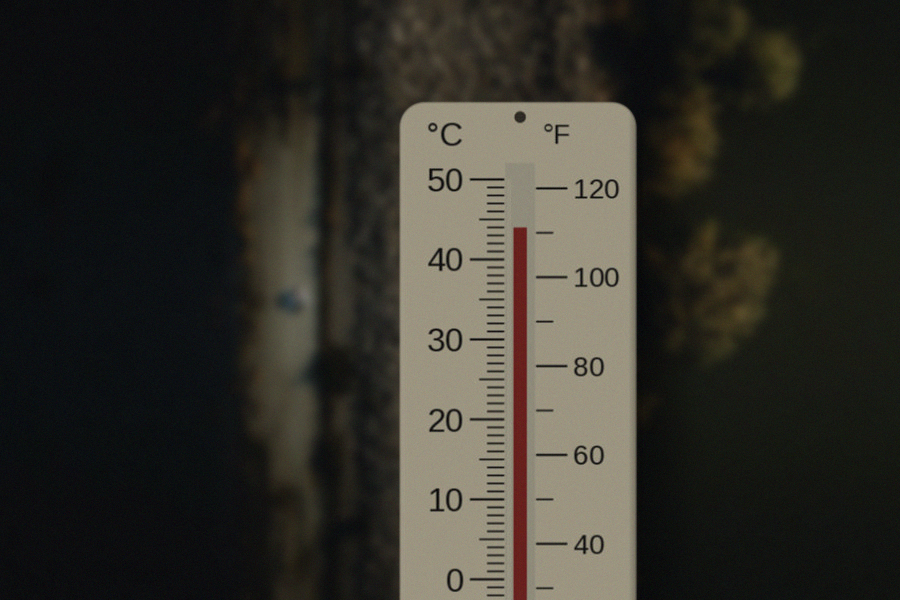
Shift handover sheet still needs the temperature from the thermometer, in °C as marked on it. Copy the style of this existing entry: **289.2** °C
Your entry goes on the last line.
**44** °C
